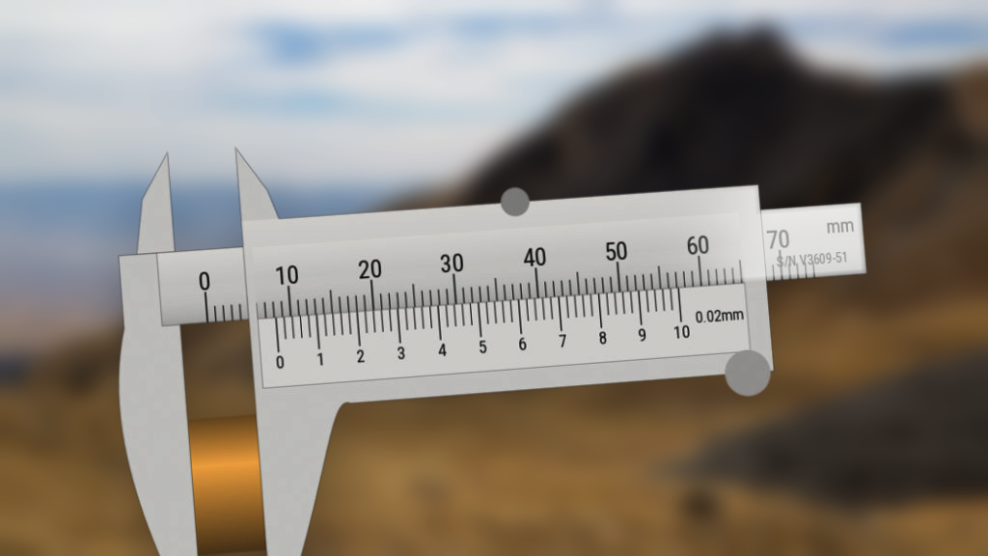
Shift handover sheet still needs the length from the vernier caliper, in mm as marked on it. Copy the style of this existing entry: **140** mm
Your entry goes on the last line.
**8.2** mm
